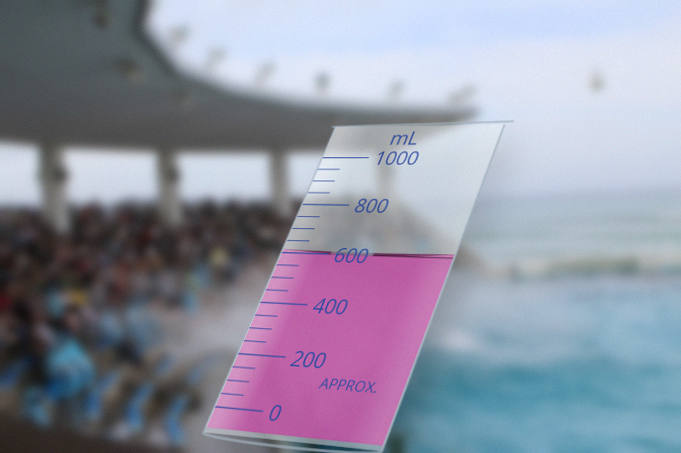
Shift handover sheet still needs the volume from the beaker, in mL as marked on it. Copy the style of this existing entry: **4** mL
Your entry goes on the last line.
**600** mL
